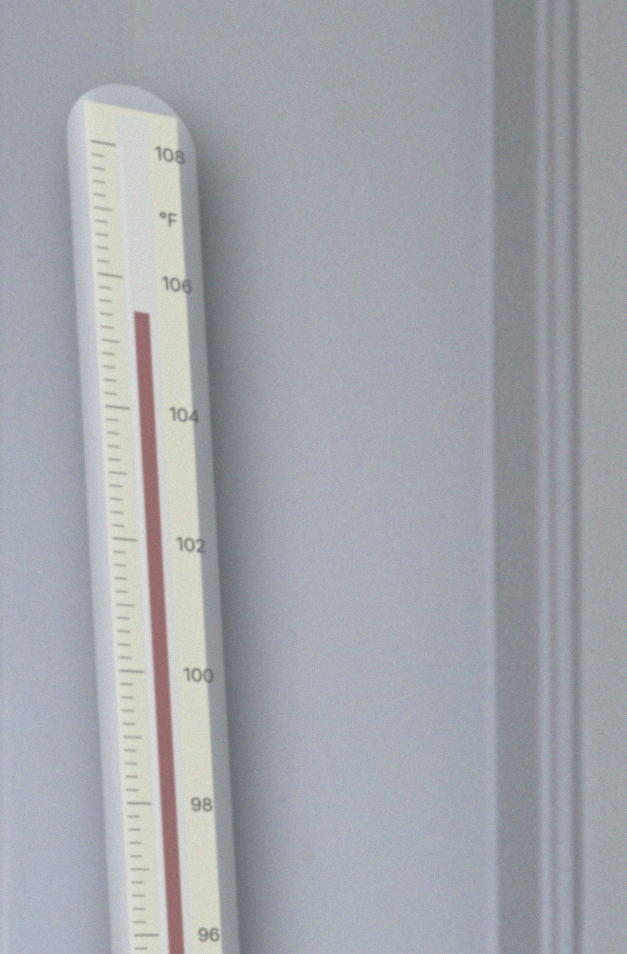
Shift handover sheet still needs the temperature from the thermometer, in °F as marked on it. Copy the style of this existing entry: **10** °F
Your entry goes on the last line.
**105.5** °F
